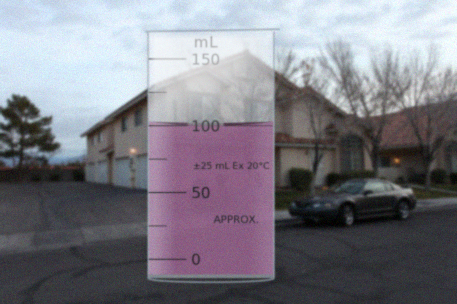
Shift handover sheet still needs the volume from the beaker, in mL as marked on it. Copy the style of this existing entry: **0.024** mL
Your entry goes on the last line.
**100** mL
